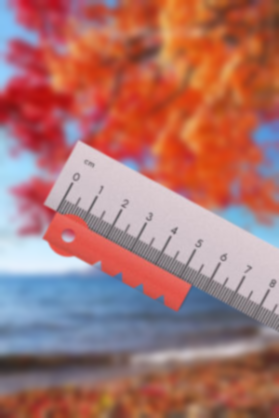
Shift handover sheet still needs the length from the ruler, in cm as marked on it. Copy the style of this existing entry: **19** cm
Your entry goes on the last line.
**5.5** cm
